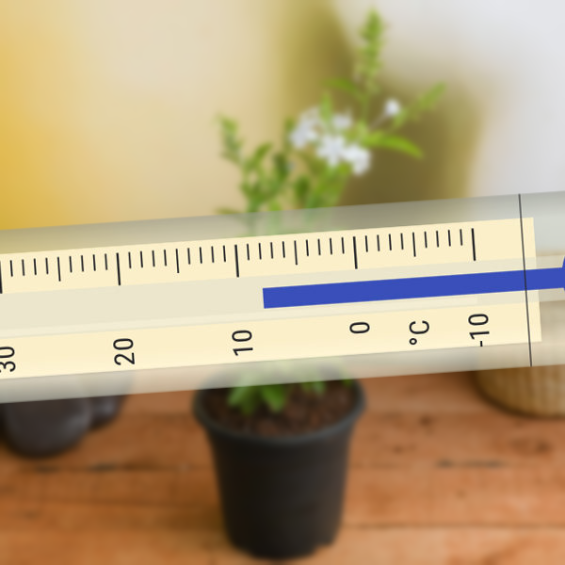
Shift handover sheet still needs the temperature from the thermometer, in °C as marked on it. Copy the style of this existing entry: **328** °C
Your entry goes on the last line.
**8** °C
